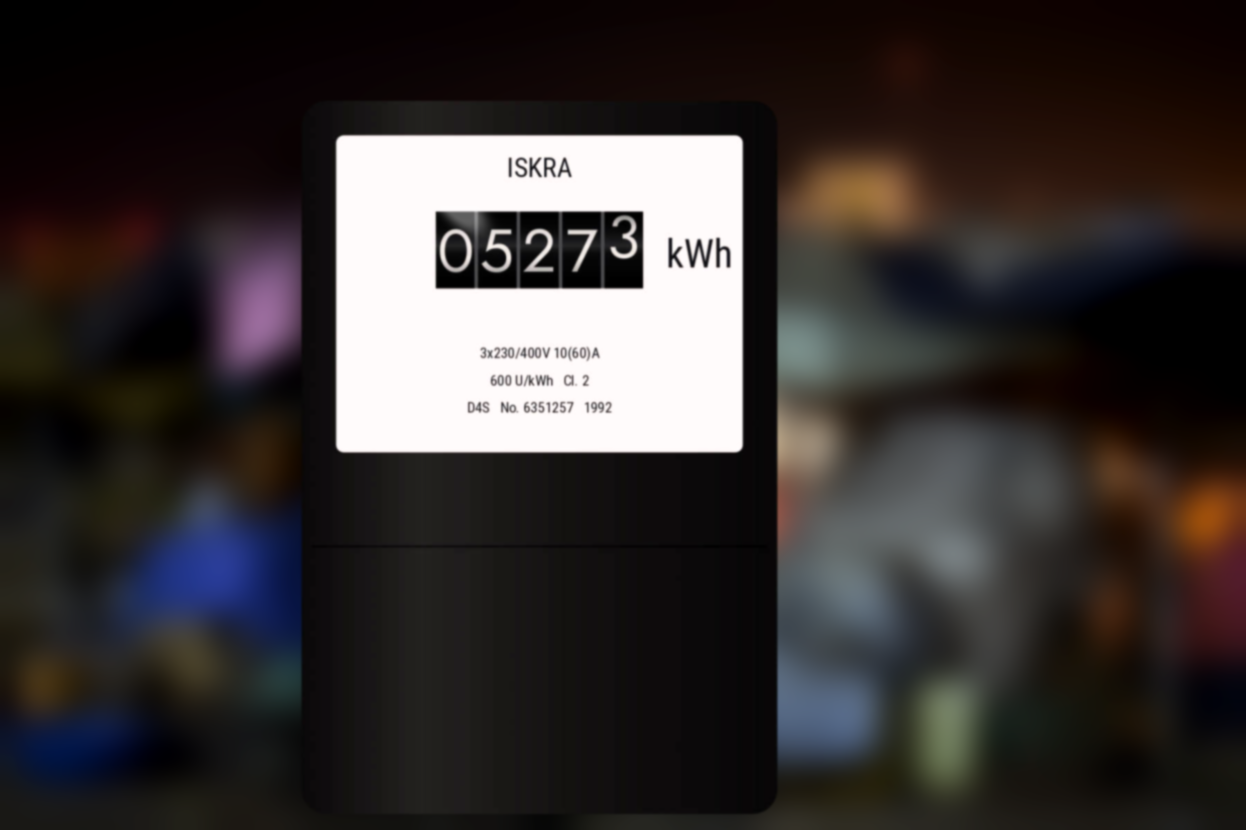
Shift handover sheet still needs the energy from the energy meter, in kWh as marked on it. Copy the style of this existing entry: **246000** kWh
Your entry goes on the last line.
**5273** kWh
